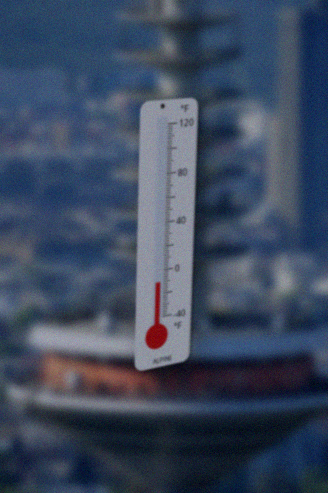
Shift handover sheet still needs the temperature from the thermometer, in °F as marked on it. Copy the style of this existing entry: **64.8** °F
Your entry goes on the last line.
**-10** °F
